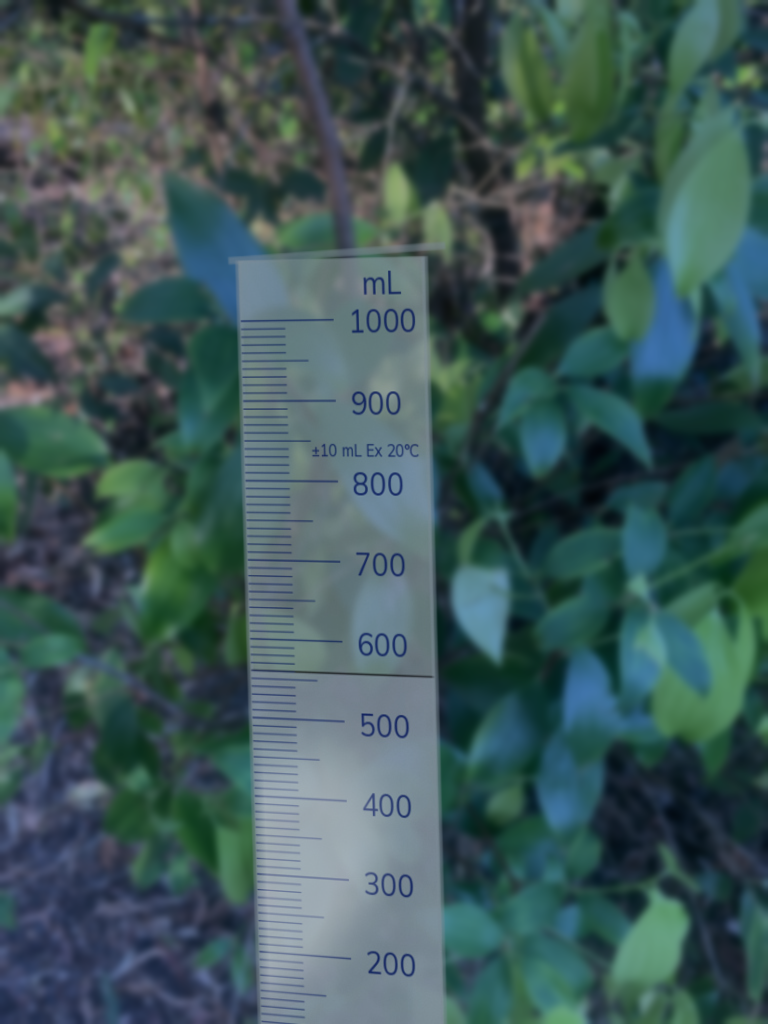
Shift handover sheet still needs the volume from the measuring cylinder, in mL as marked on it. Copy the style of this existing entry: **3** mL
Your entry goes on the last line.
**560** mL
